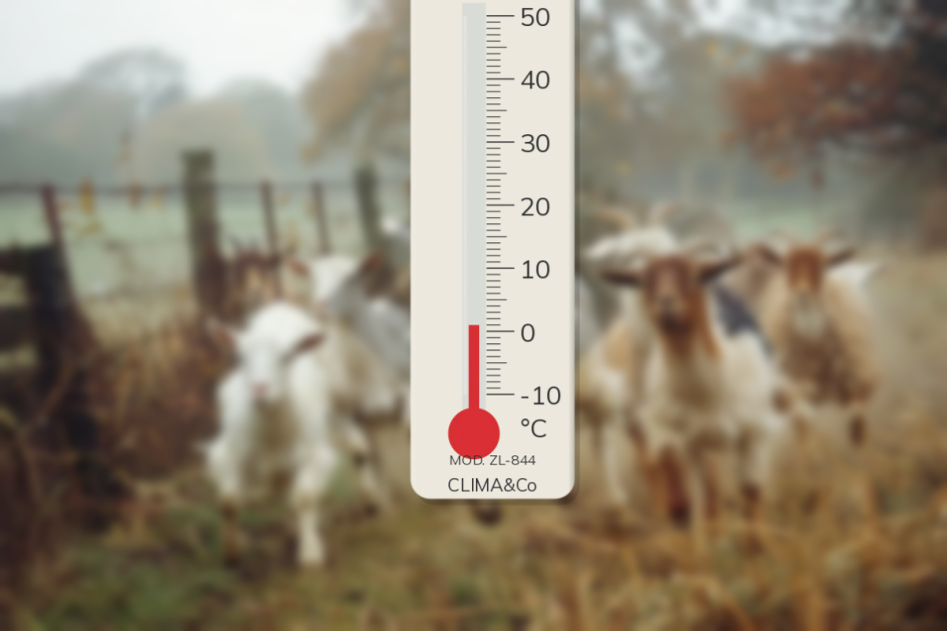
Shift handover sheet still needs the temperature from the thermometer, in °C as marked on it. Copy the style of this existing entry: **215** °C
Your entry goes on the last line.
**1** °C
